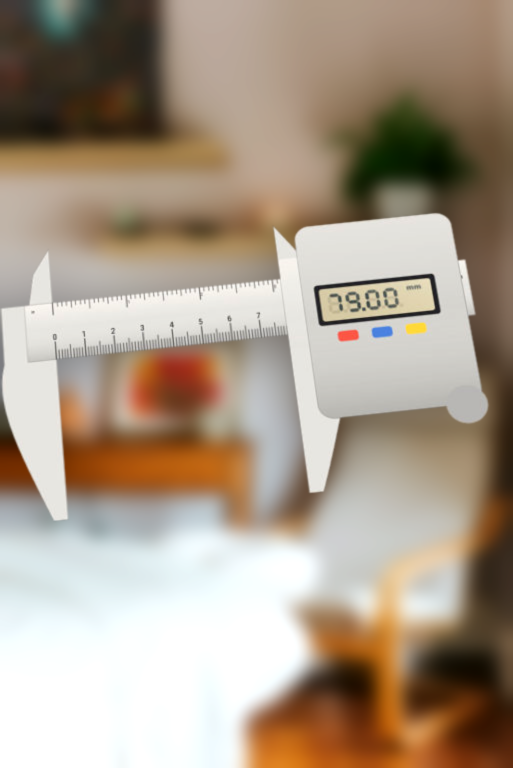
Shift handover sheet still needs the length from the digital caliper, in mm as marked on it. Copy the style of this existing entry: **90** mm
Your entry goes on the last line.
**79.00** mm
